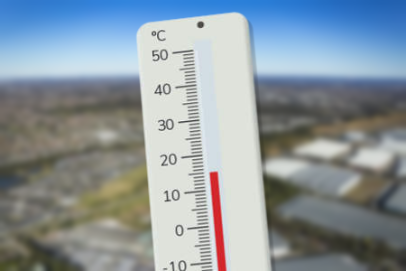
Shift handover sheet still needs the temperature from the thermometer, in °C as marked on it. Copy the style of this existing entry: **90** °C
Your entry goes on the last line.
**15** °C
